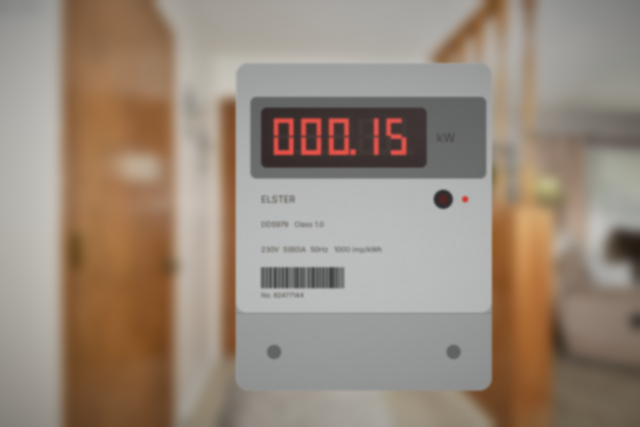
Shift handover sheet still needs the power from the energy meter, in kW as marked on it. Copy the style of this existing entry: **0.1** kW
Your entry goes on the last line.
**0.15** kW
